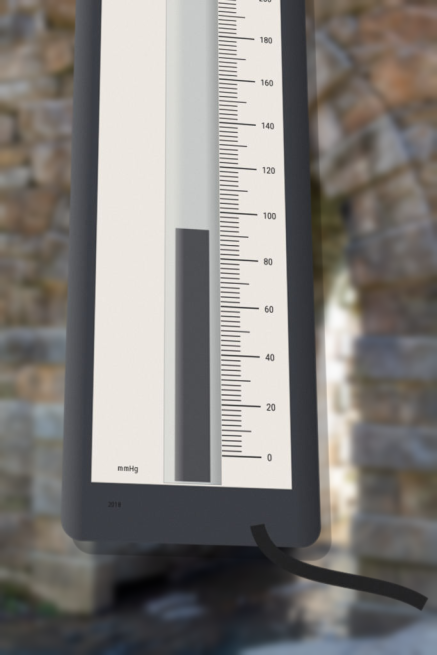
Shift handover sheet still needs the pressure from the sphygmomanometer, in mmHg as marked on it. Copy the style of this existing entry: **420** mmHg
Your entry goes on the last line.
**92** mmHg
